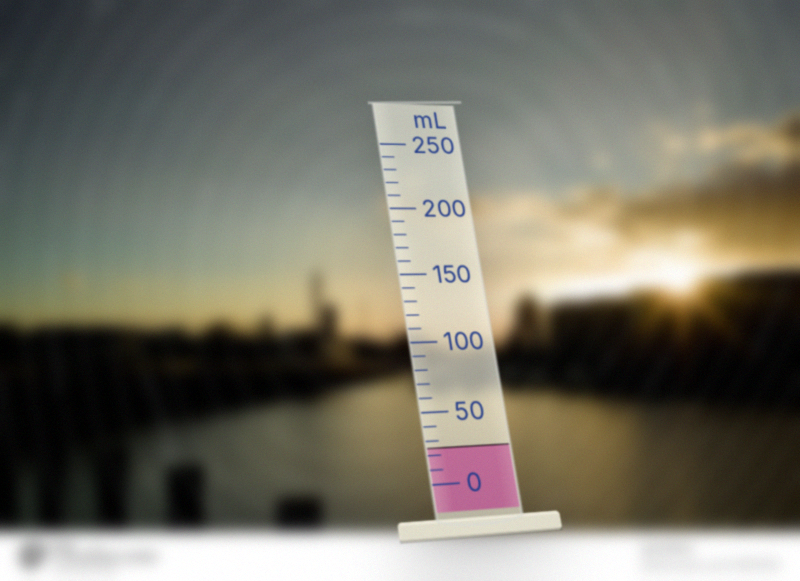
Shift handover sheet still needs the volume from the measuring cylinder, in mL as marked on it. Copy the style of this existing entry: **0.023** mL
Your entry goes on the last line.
**25** mL
